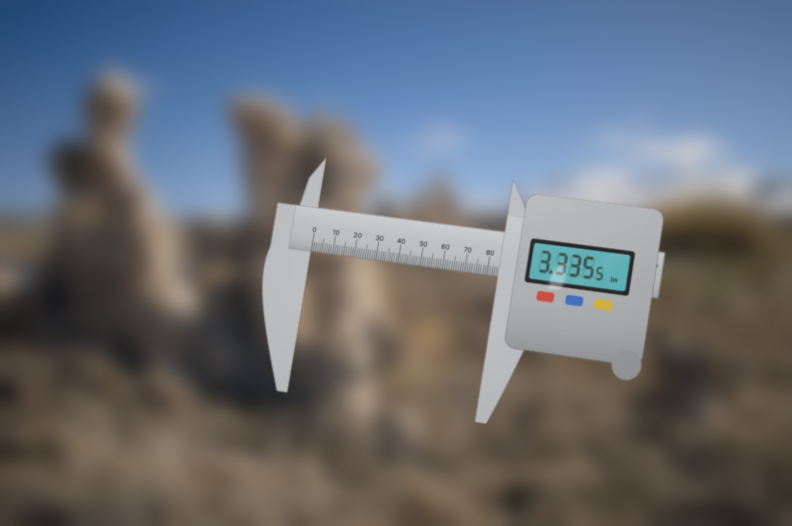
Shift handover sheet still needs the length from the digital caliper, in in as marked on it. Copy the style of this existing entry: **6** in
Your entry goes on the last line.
**3.3355** in
